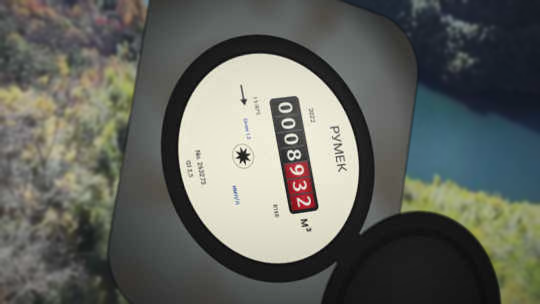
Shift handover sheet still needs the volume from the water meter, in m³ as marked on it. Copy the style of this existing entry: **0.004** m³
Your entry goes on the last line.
**8.932** m³
